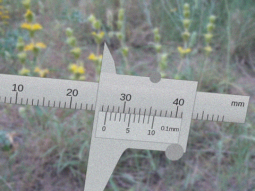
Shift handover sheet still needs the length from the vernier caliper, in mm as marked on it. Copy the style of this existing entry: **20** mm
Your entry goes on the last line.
**26.8** mm
